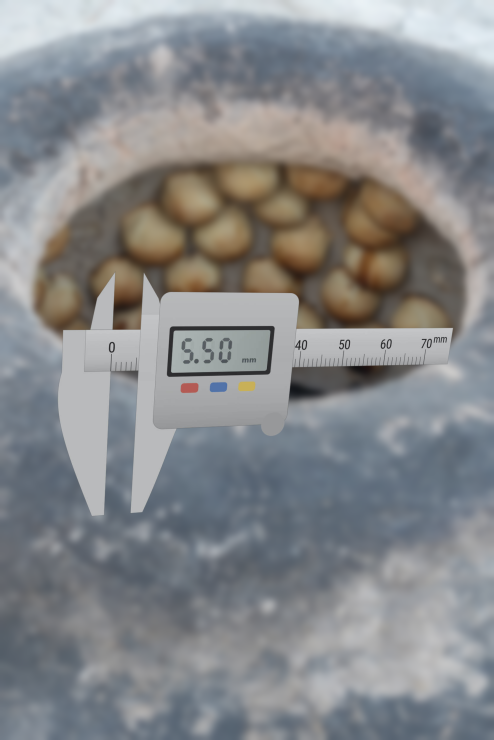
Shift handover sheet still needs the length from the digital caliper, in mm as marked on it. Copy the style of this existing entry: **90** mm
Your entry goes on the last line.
**5.50** mm
